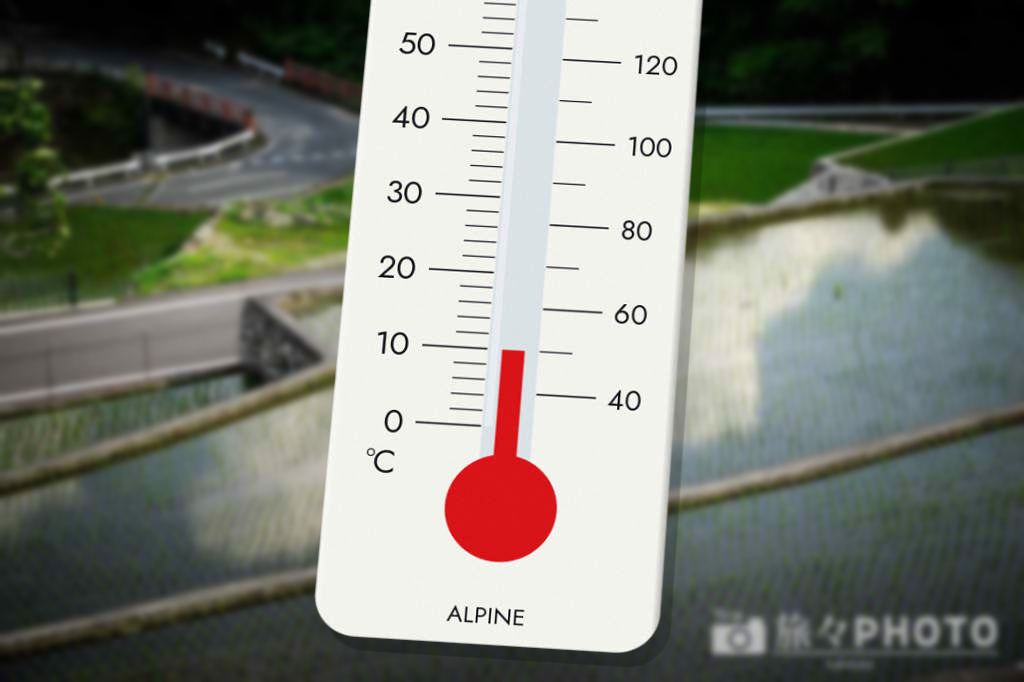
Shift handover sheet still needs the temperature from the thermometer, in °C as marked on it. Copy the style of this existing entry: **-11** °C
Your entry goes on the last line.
**10** °C
